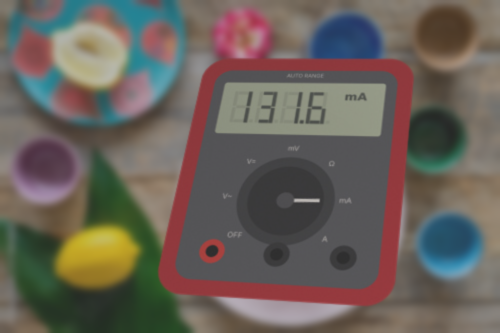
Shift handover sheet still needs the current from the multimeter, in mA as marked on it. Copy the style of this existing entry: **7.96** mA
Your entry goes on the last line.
**131.6** mA
